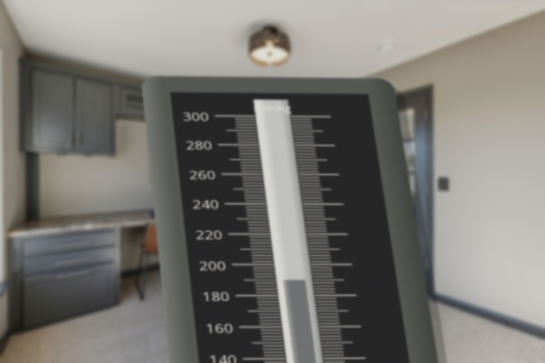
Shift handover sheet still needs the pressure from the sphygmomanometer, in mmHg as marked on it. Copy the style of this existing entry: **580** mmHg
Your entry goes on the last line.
**190** mmHg
